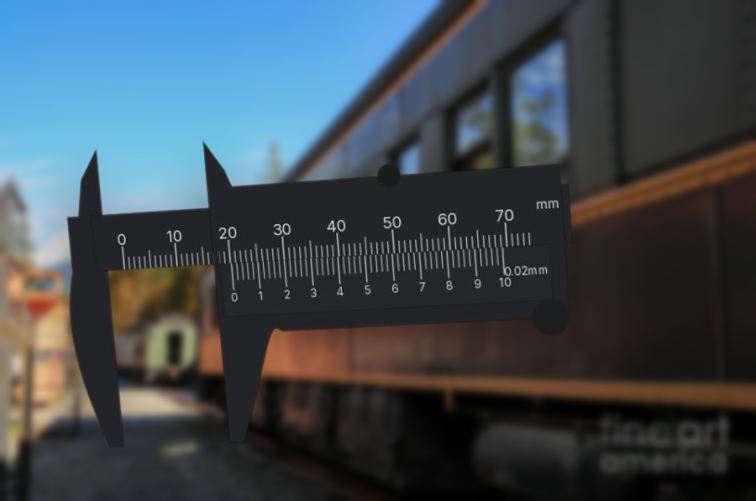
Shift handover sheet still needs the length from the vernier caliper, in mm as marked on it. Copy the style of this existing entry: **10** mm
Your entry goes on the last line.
**20.2** mm
